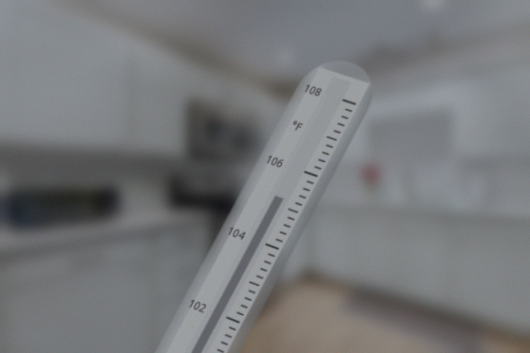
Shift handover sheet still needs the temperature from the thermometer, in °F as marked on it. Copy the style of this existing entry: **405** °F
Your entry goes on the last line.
**105.2** °F
